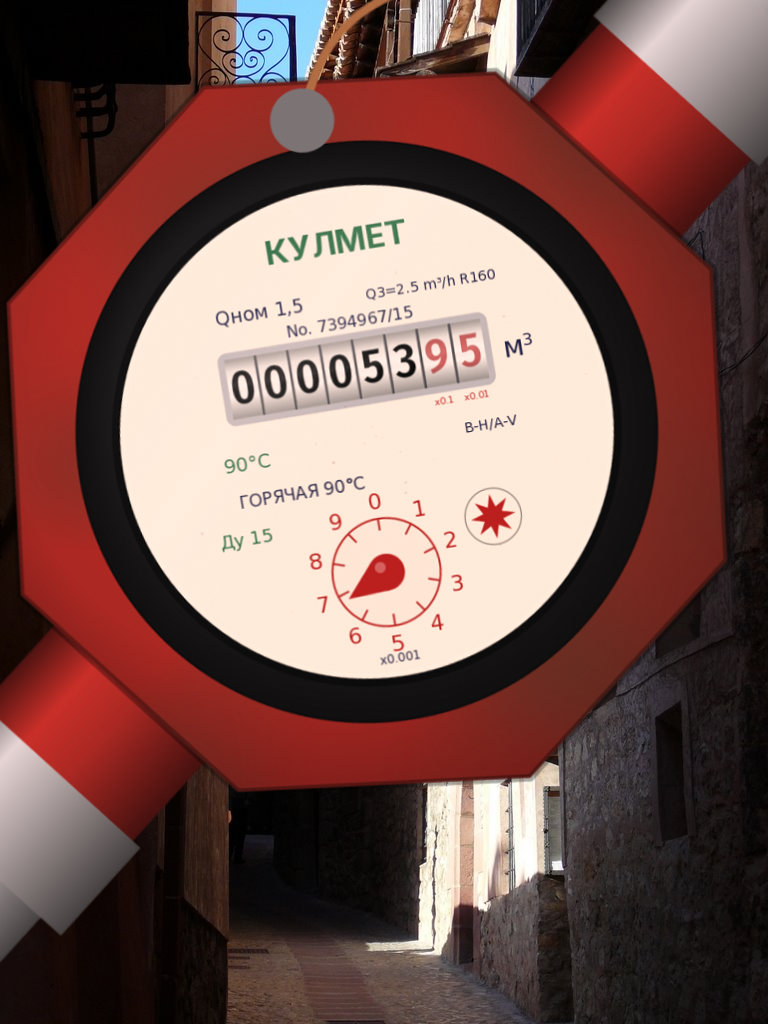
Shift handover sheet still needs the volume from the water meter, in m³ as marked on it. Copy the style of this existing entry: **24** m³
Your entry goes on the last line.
**53.956** m³
